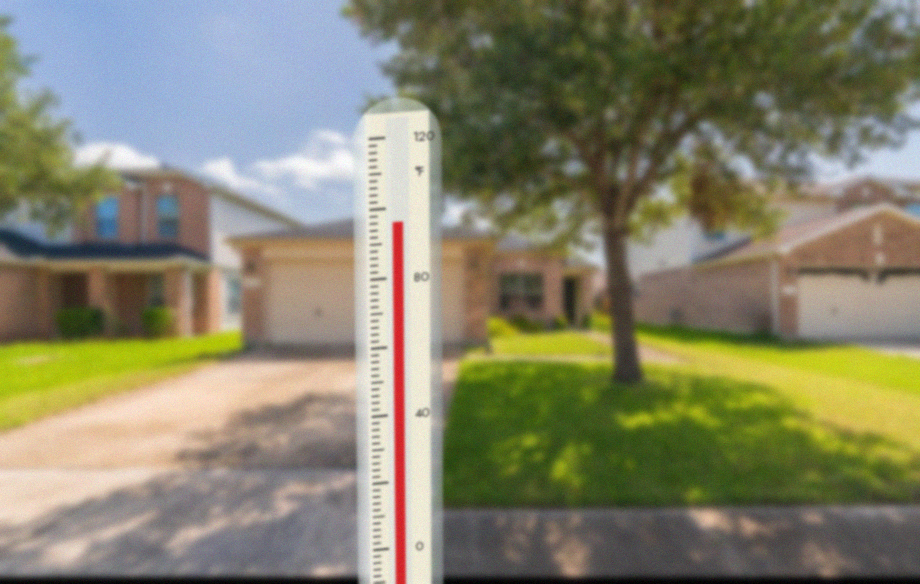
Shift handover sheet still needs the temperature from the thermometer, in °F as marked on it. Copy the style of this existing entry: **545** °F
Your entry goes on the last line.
**96** °F
